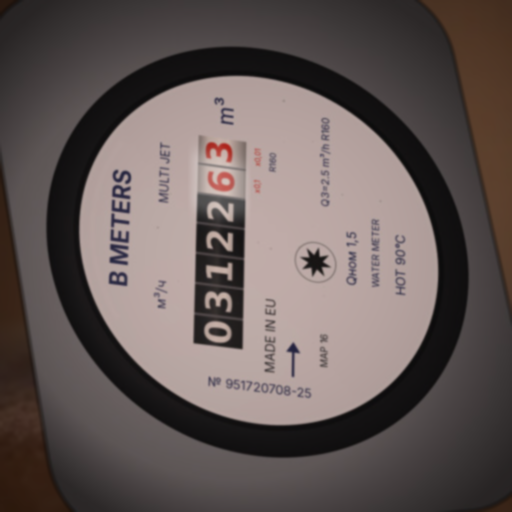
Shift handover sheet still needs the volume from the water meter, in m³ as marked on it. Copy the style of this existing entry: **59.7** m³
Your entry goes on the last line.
**3122.63** m³
